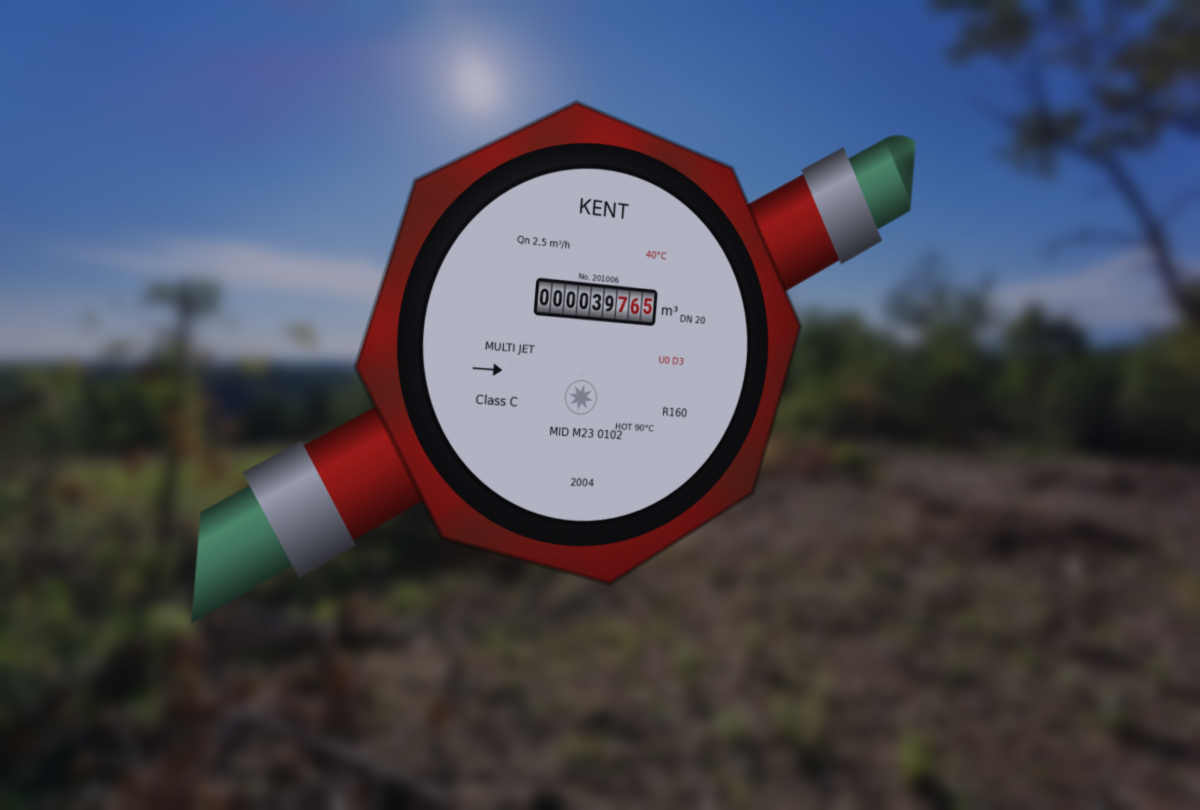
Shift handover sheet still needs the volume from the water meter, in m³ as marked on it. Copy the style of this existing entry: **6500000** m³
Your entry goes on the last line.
**39.765** m³
